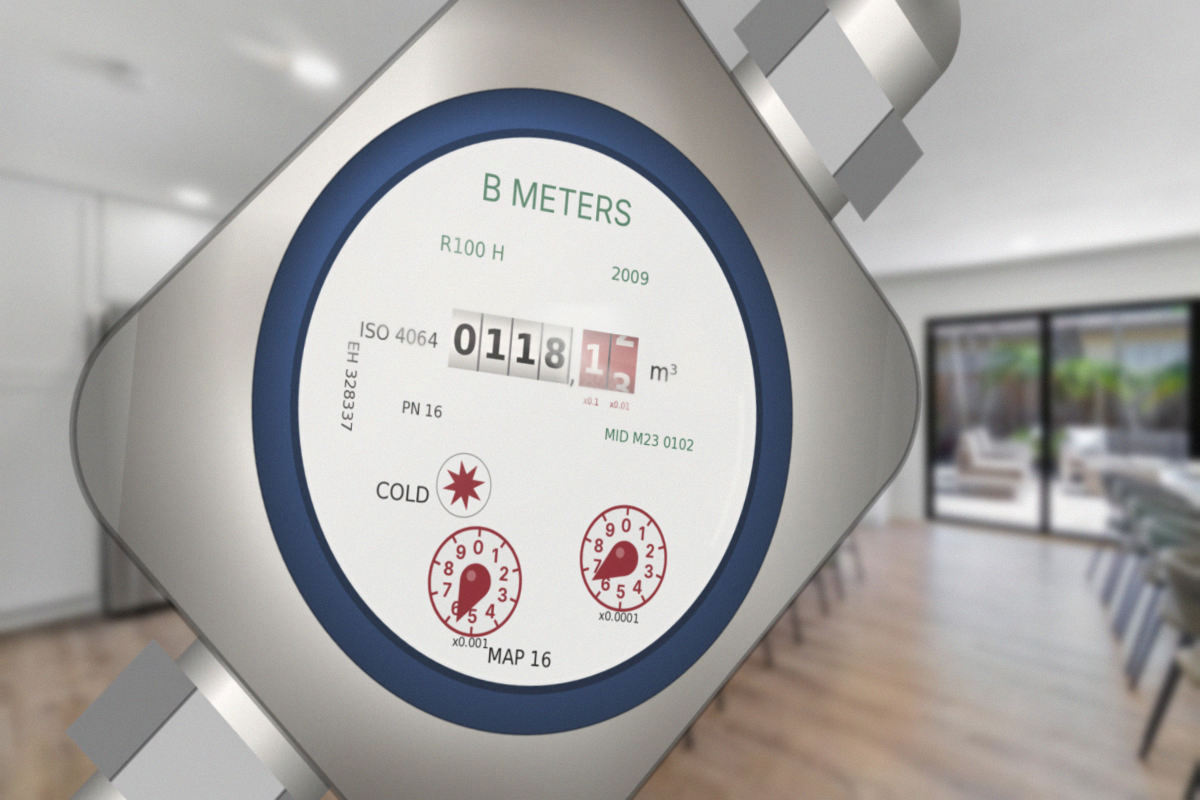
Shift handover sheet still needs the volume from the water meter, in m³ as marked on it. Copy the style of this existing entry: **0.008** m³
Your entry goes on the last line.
**118.1256** m³
